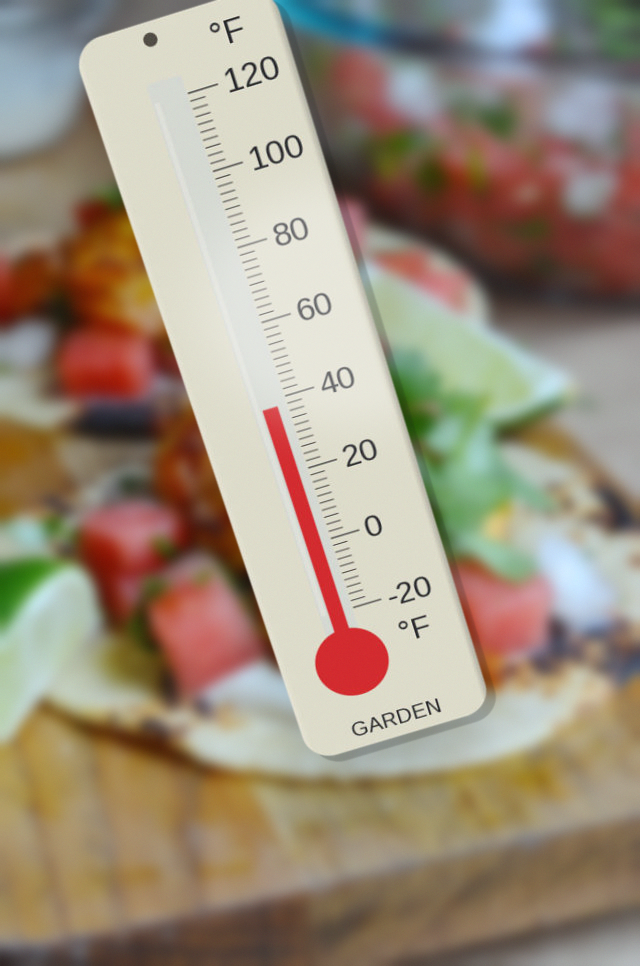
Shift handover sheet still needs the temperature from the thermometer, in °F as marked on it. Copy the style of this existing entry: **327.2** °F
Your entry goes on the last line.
**38** °F
